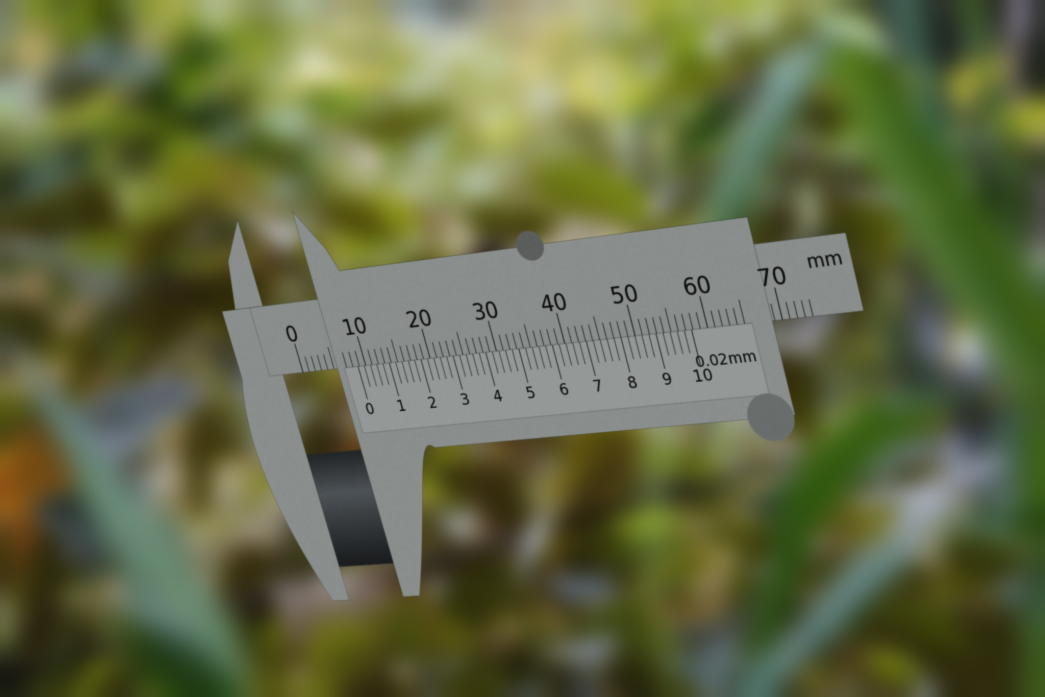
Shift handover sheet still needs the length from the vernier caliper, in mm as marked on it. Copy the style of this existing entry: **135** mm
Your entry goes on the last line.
**8.8** mm
